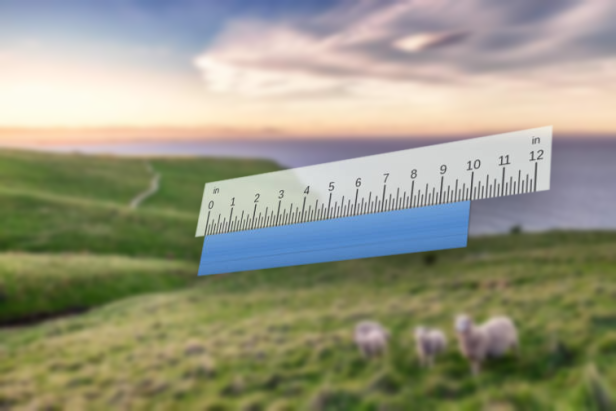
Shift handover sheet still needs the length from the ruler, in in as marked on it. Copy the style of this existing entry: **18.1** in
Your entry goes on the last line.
**10** in
